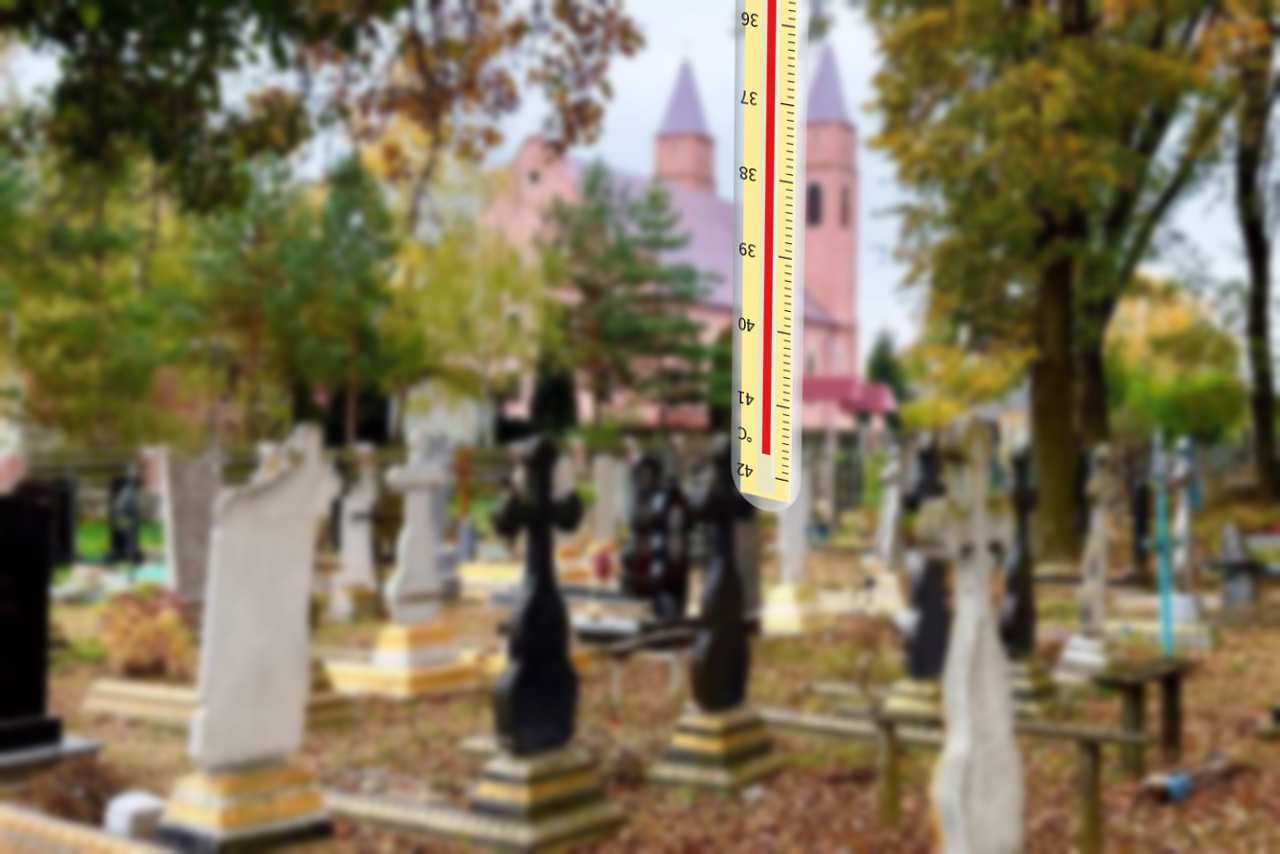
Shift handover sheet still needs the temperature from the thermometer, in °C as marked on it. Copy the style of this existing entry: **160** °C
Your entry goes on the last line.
**41.7** °C
